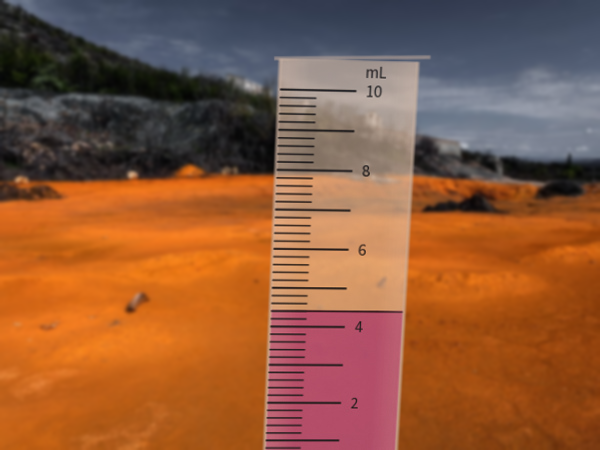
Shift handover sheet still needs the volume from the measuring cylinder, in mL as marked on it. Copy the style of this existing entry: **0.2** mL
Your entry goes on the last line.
**4.4** mL
